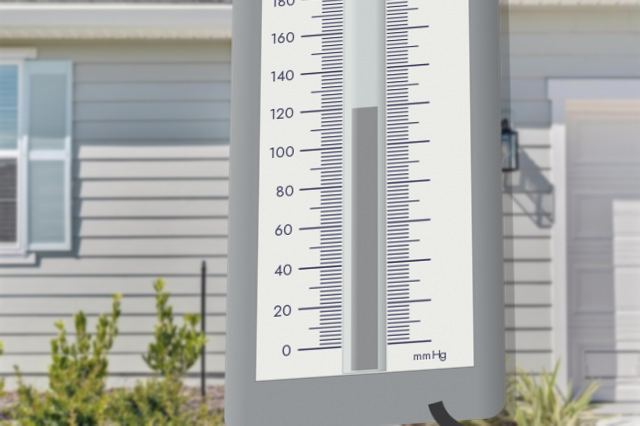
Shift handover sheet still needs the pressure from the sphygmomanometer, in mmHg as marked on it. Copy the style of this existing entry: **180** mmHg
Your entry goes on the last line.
**120** mmHg
